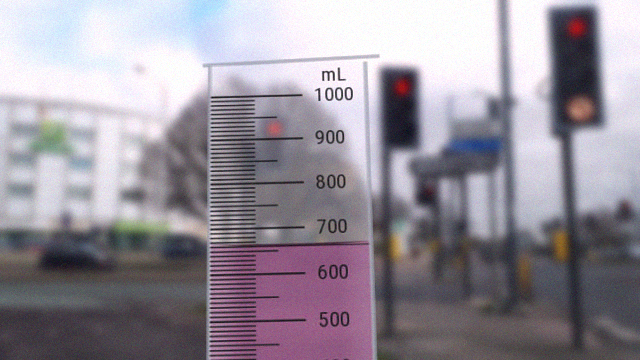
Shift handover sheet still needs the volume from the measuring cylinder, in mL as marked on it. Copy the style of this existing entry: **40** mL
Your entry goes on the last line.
**660** mL
